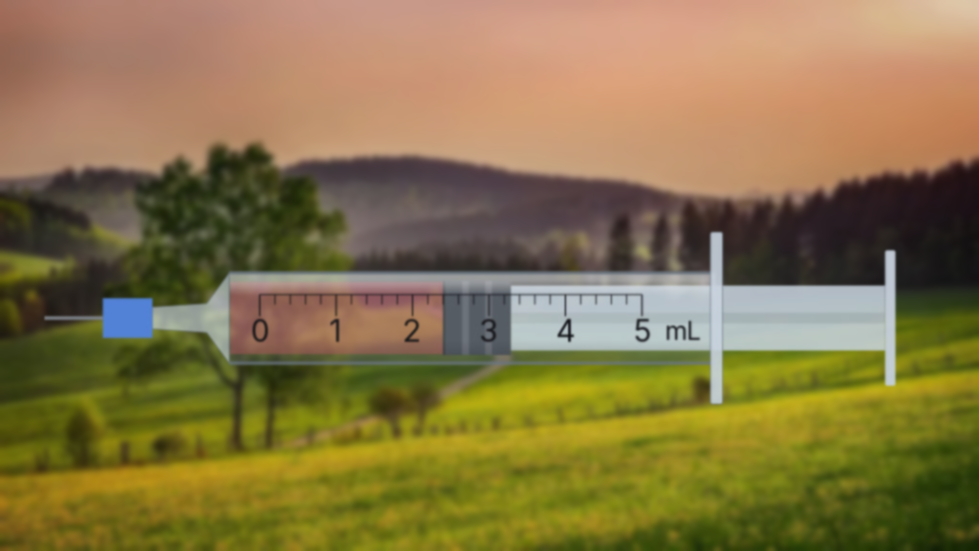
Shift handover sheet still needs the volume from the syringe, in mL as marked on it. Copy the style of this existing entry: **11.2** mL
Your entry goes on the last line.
**2.4** mL
